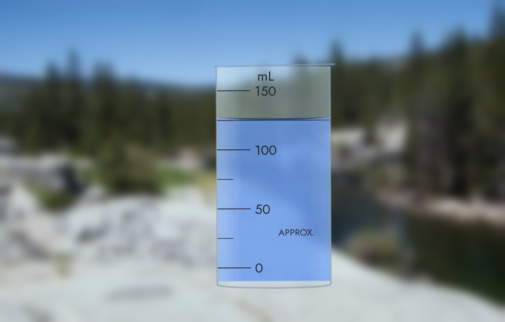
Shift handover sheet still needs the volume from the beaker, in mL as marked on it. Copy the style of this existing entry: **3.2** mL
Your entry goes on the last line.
**125** mL
